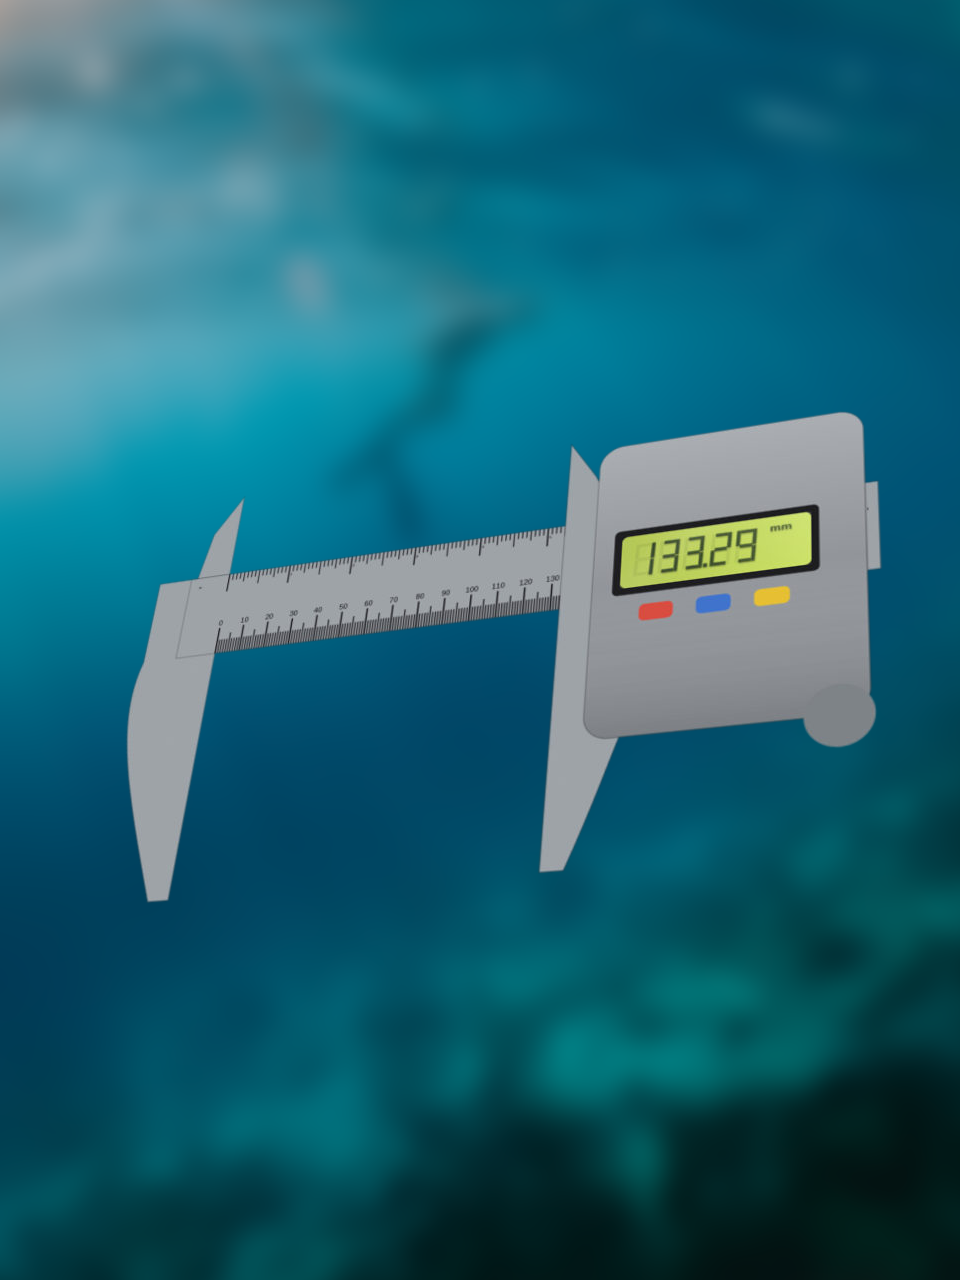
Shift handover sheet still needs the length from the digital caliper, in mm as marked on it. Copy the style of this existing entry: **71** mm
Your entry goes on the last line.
**133.29** mm
